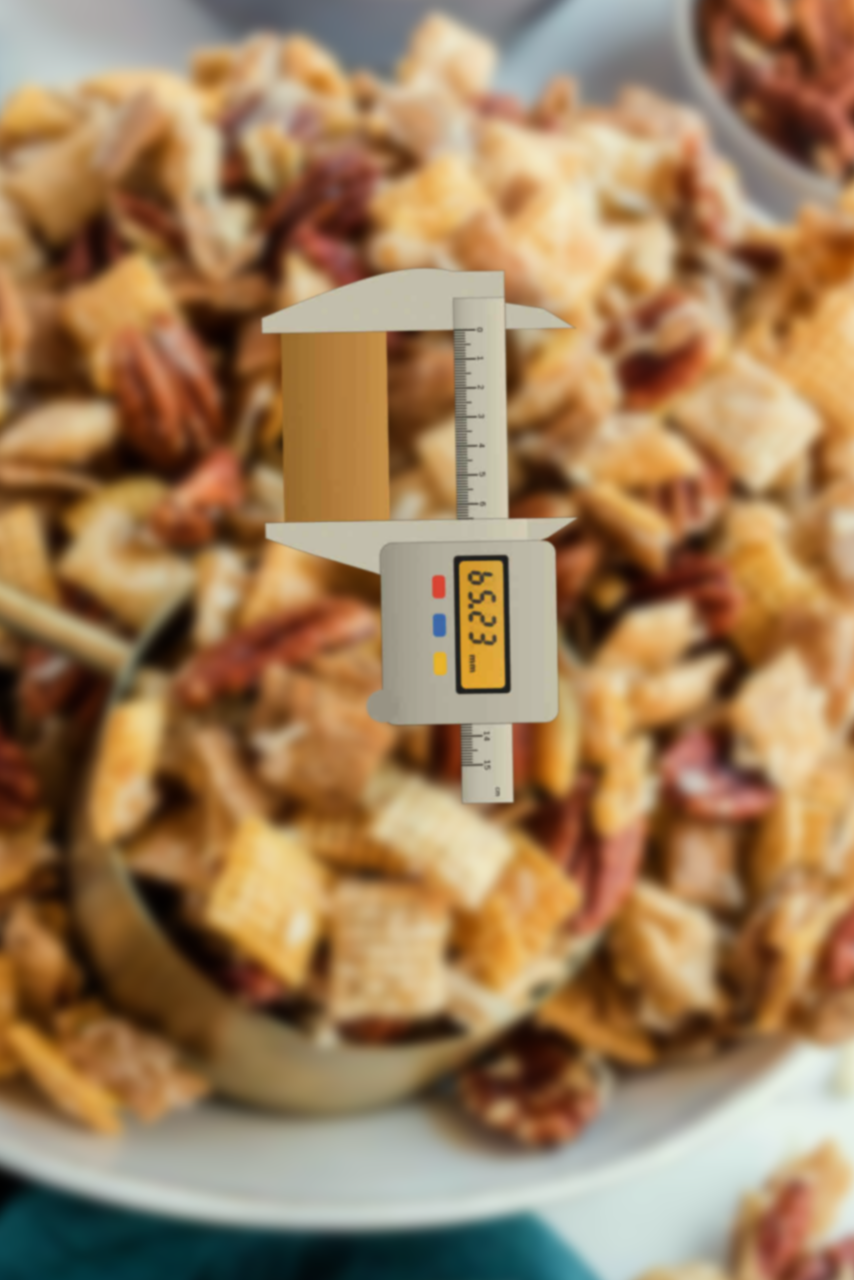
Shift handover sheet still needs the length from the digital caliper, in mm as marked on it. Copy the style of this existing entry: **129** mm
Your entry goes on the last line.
**65.23** mm
